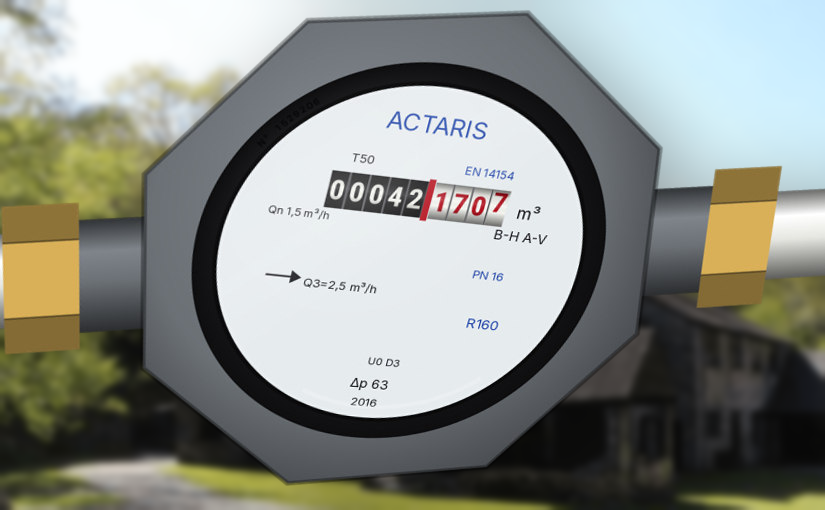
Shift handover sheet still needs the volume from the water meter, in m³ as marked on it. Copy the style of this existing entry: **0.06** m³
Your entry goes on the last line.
**42.1707** m³
